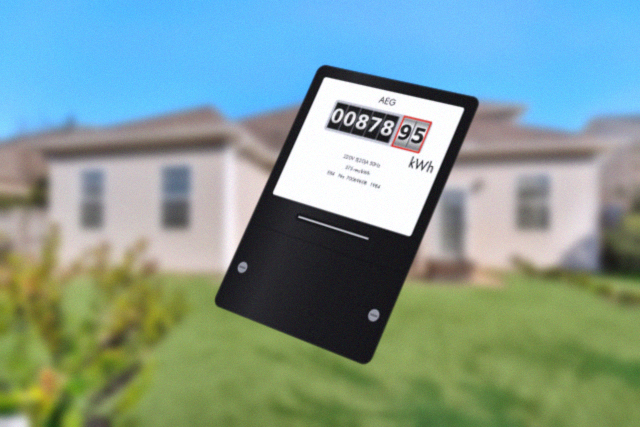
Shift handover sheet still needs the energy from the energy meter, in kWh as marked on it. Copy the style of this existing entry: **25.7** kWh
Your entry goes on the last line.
**878.95** kWh
